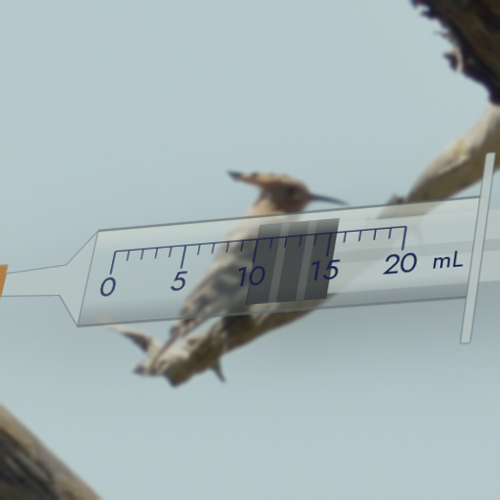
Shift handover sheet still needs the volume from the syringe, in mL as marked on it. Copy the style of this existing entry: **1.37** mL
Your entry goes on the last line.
**10** mL
